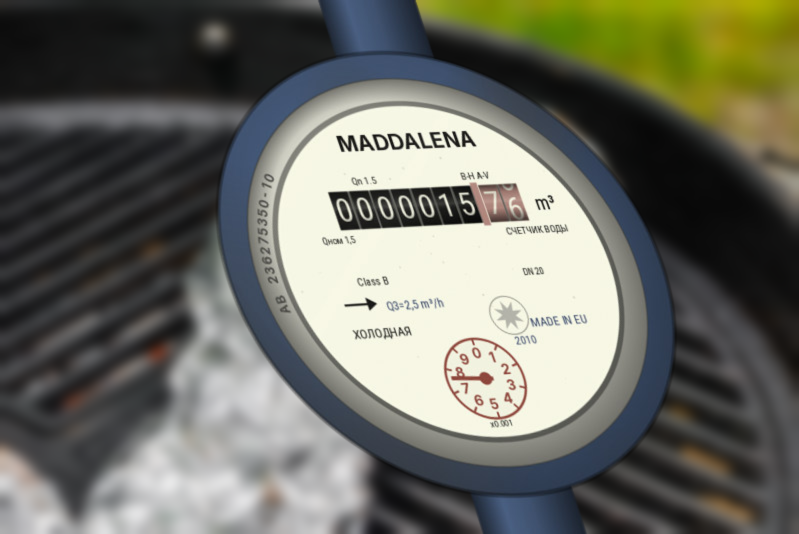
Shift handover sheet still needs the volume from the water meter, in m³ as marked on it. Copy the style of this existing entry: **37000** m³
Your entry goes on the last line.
**15.757** m³
